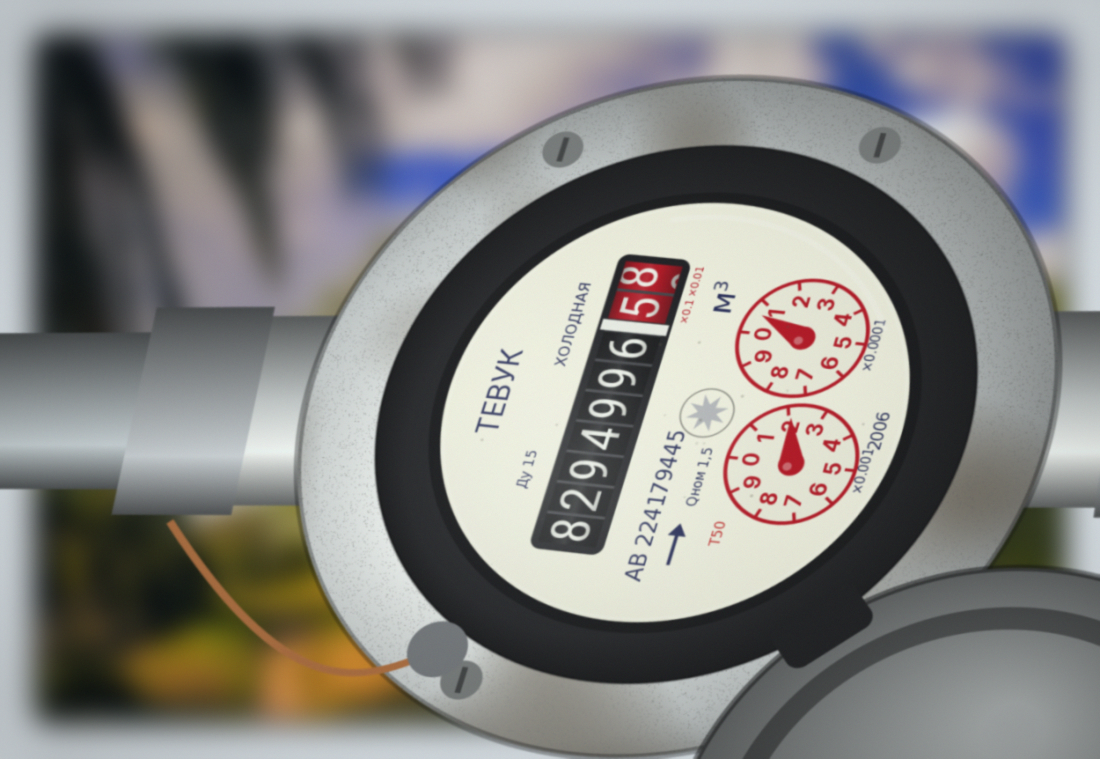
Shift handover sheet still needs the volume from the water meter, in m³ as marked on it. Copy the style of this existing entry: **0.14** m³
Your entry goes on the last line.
**8294996.5820** m³
